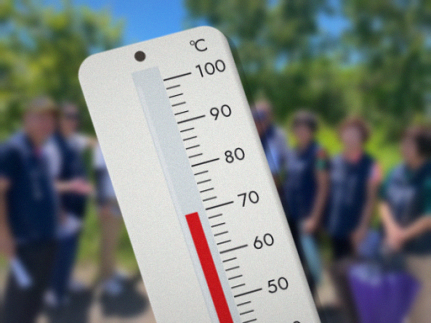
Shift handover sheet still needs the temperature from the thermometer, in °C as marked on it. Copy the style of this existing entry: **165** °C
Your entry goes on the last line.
**70** °C
